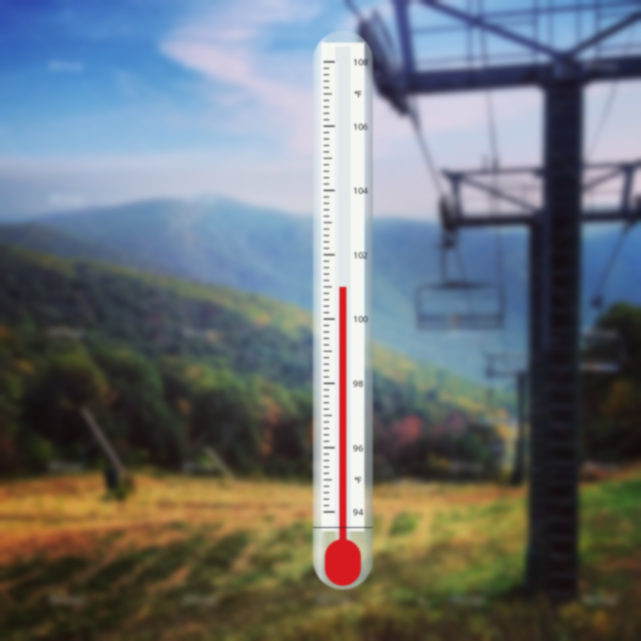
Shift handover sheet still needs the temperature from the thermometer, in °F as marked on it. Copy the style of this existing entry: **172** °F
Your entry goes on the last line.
**101** °F
